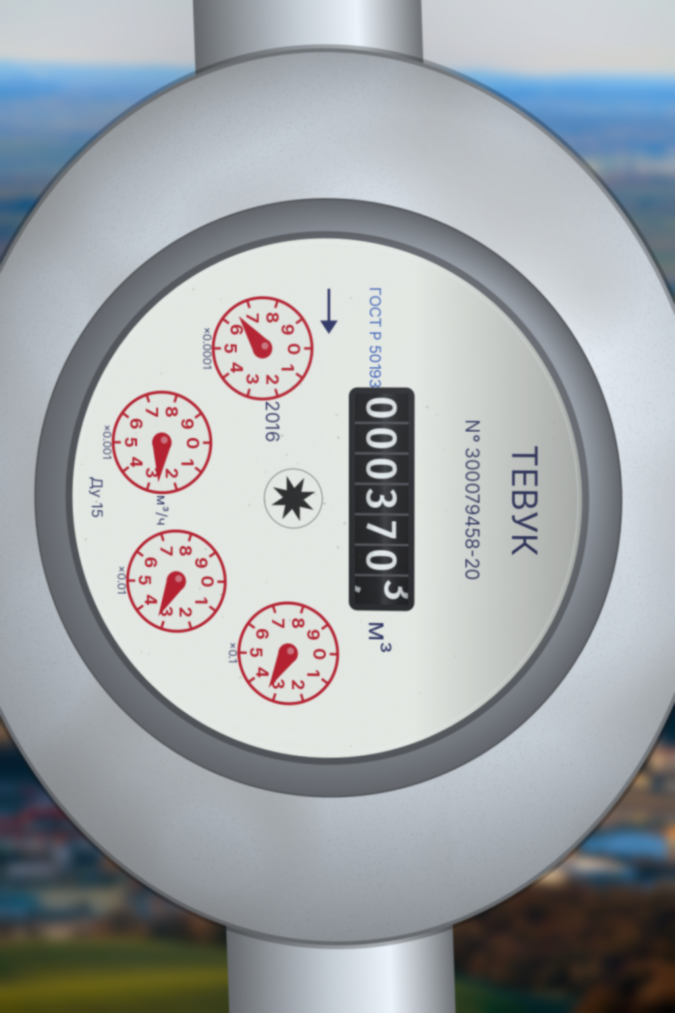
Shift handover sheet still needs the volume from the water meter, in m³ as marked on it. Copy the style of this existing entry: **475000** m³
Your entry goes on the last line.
**3703.3326** m³
